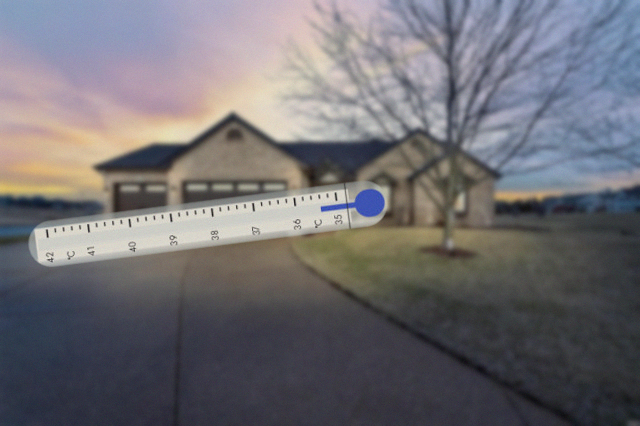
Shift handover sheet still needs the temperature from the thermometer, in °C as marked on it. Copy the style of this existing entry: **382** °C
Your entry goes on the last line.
**35.4** °C
